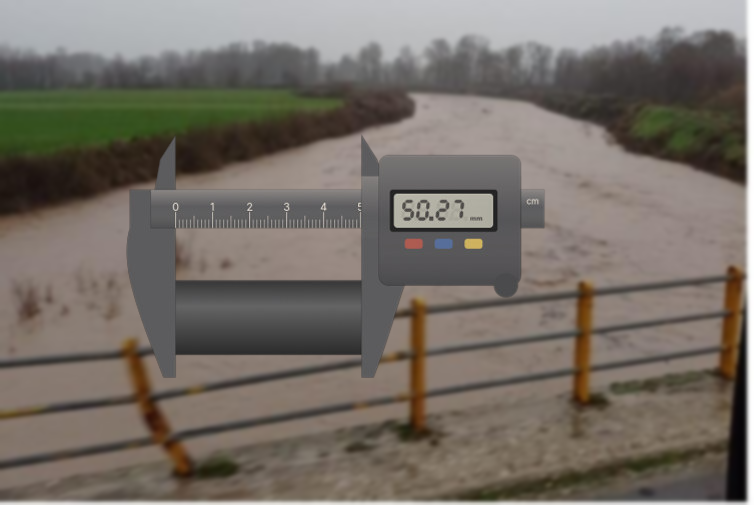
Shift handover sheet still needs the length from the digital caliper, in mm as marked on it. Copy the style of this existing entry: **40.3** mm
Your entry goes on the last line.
**50.27** mm
